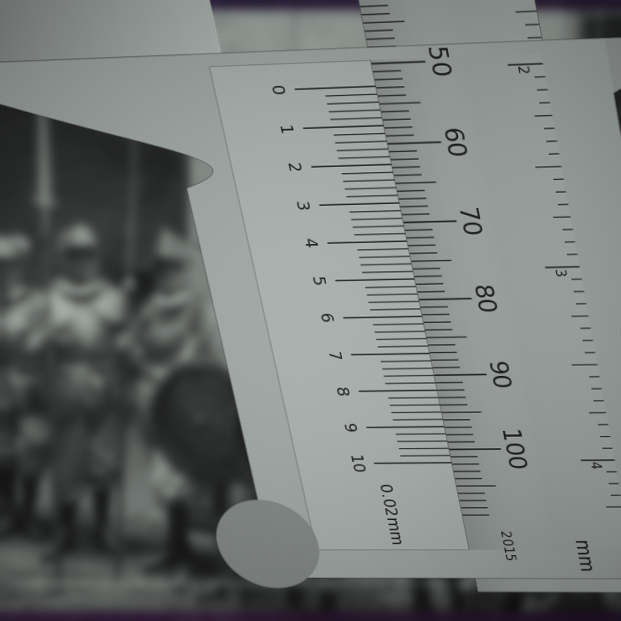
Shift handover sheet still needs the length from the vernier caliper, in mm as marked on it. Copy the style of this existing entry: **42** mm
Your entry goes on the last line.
**52.8** mm
